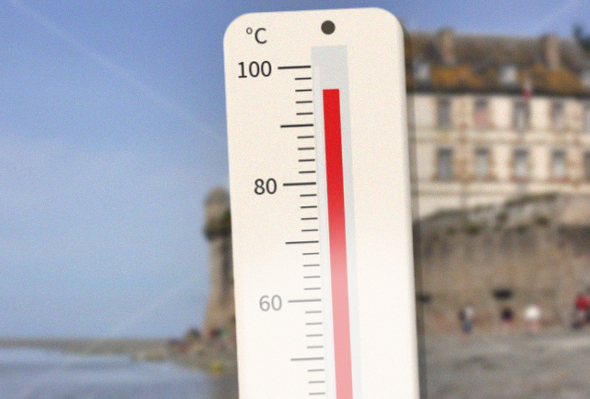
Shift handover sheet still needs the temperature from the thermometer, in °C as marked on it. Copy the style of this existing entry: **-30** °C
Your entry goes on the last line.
**96** °C
